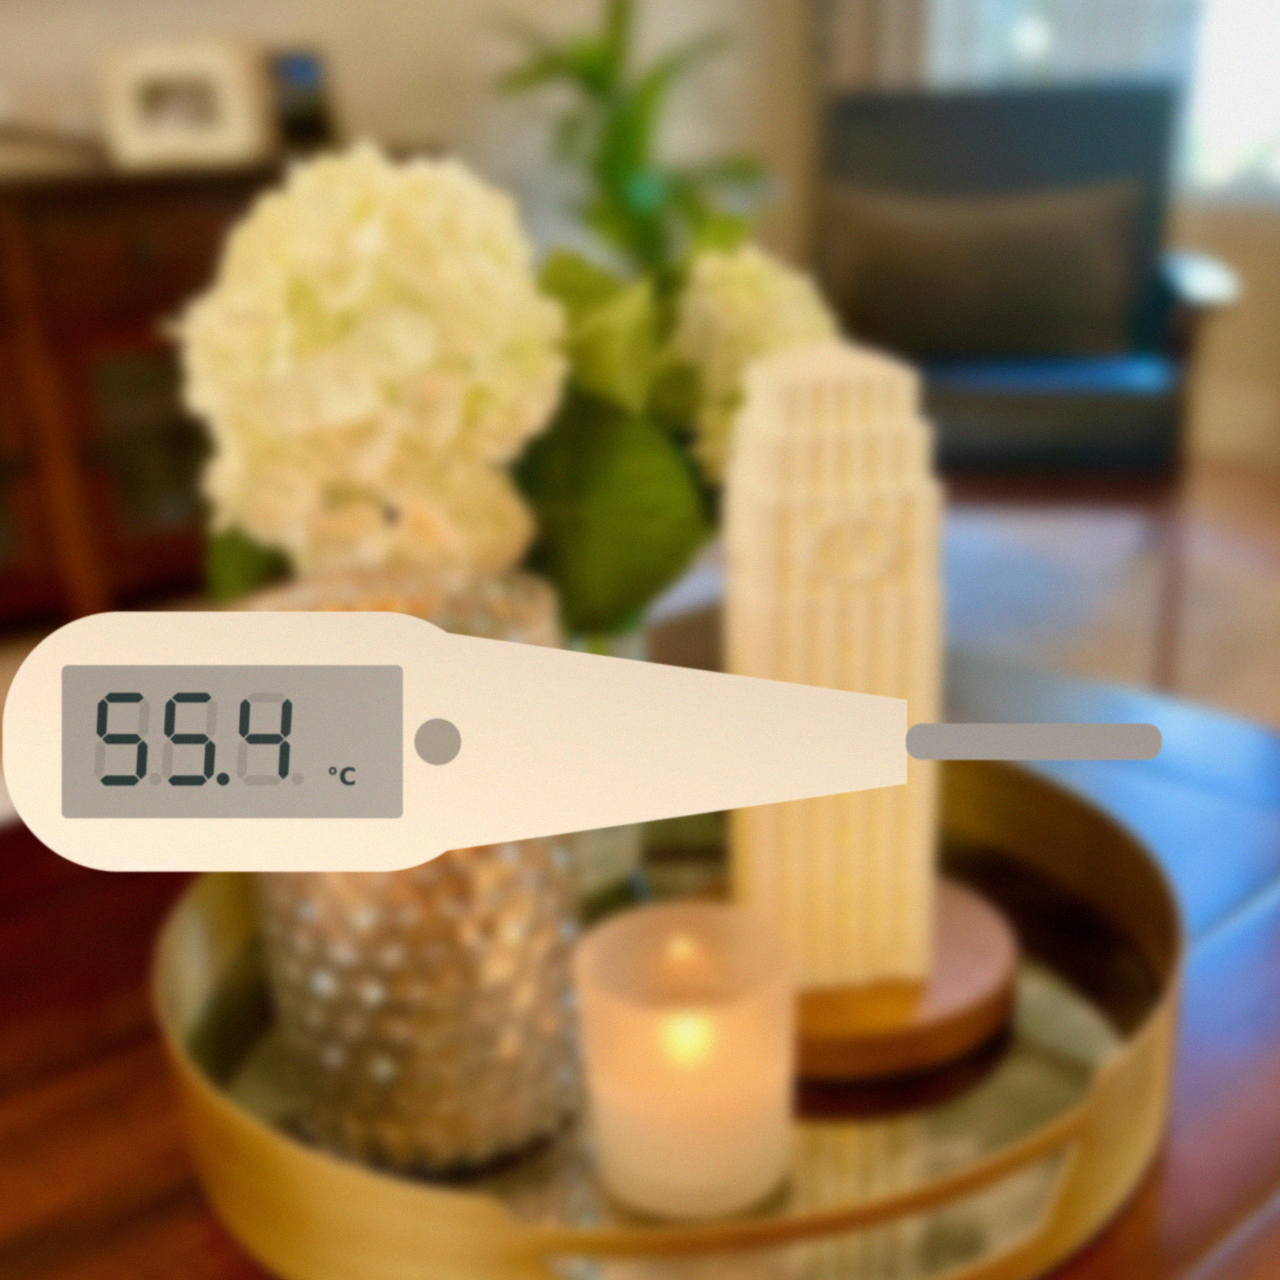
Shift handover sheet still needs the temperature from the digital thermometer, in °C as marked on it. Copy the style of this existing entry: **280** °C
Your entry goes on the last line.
**55.4** °C
